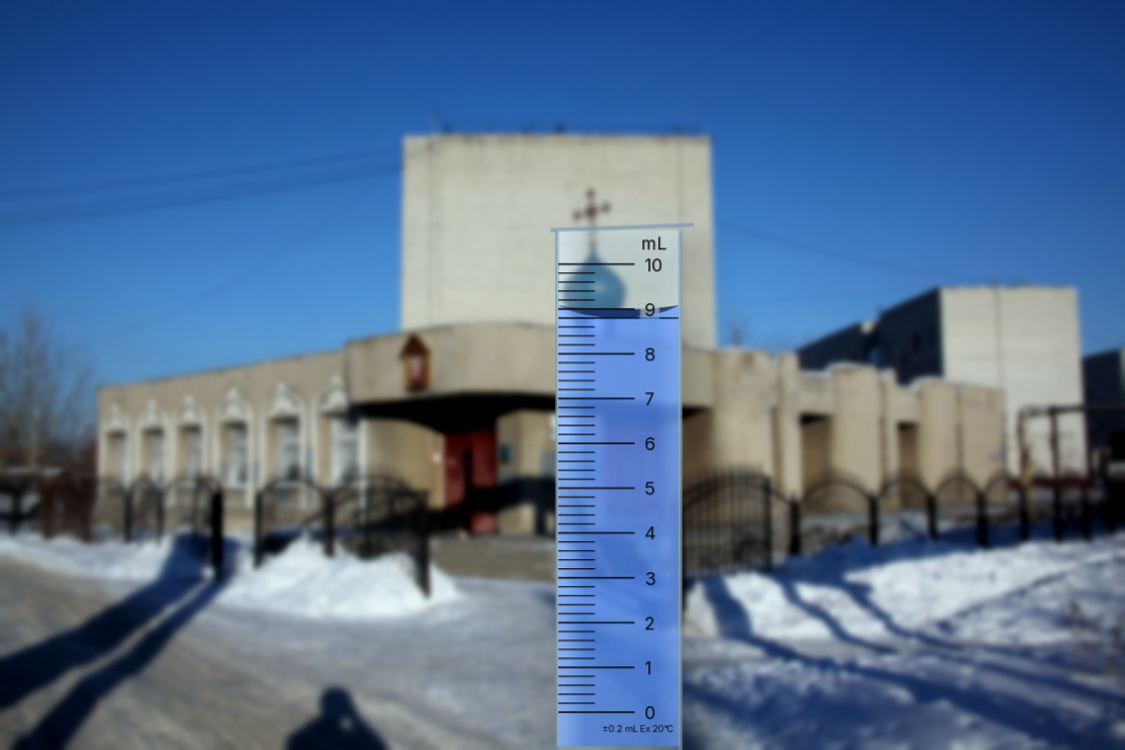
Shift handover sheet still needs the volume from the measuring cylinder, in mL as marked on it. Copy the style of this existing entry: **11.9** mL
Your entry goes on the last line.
**8.8** mL
